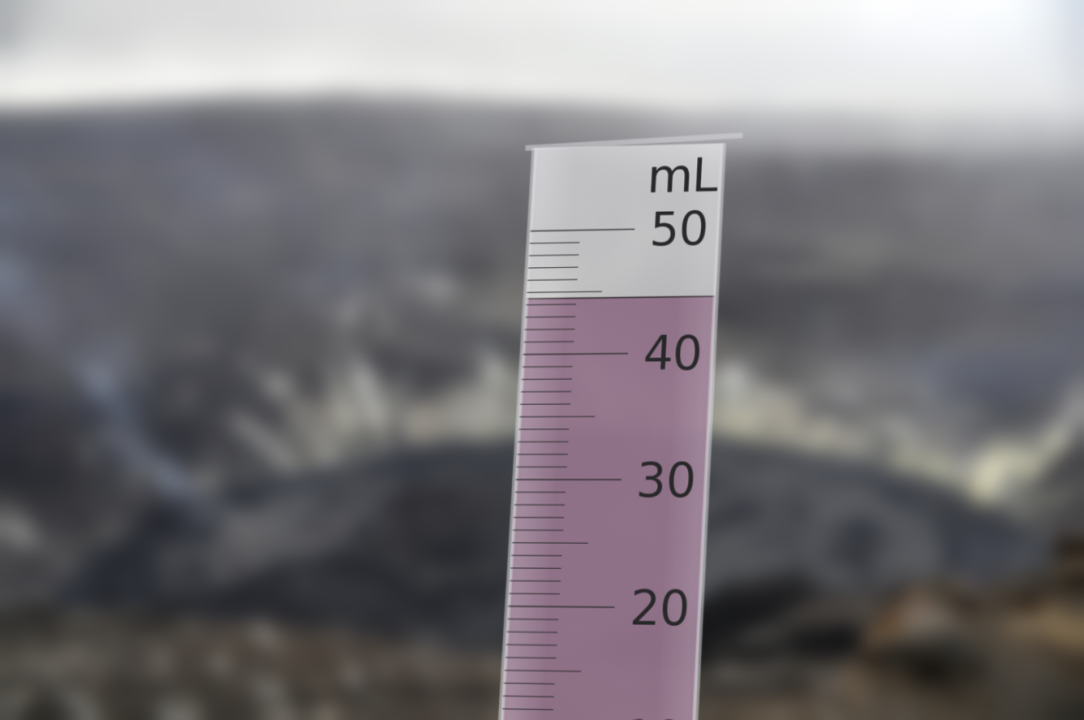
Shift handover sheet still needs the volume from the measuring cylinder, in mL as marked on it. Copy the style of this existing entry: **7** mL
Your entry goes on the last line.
**44.5** mL
